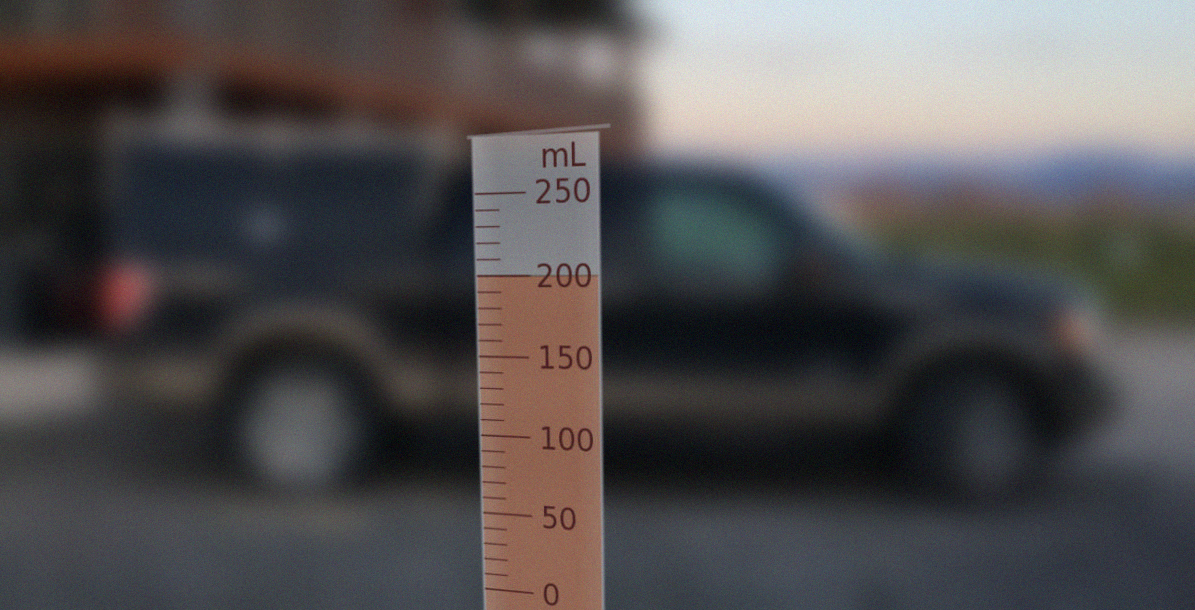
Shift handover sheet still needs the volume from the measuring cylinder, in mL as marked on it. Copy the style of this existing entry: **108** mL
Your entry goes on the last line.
**200** mL
